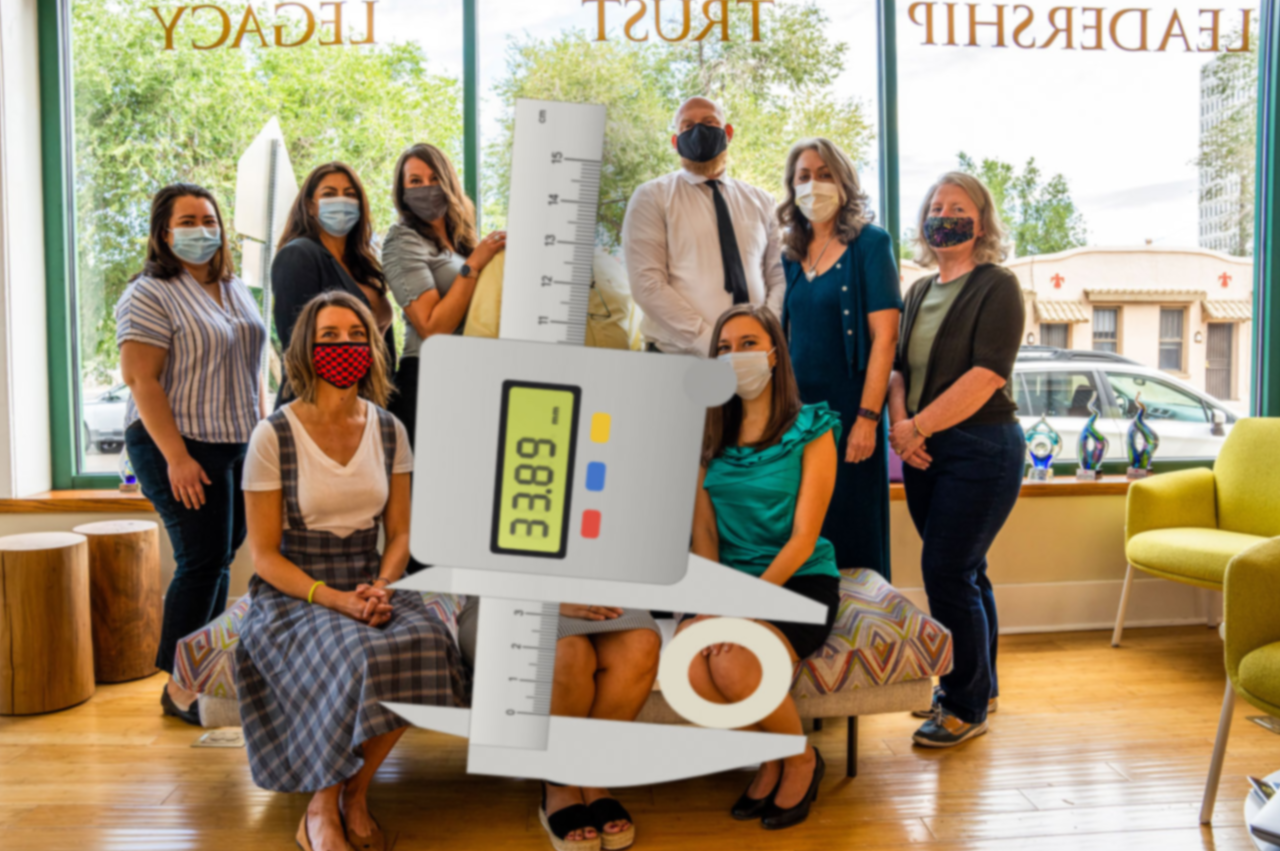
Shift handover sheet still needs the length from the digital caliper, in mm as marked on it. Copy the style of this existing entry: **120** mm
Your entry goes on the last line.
**33.89** mm
